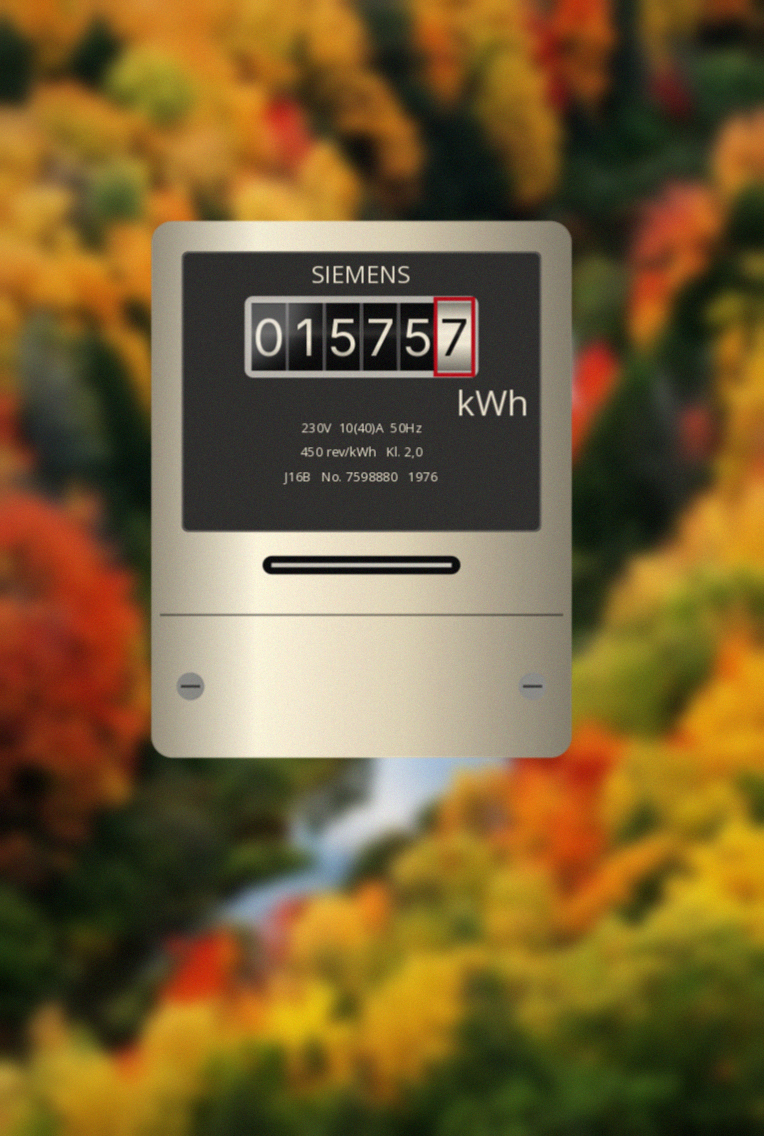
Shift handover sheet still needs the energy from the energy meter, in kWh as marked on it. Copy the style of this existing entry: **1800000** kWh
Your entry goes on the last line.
**1575.7** kWh
